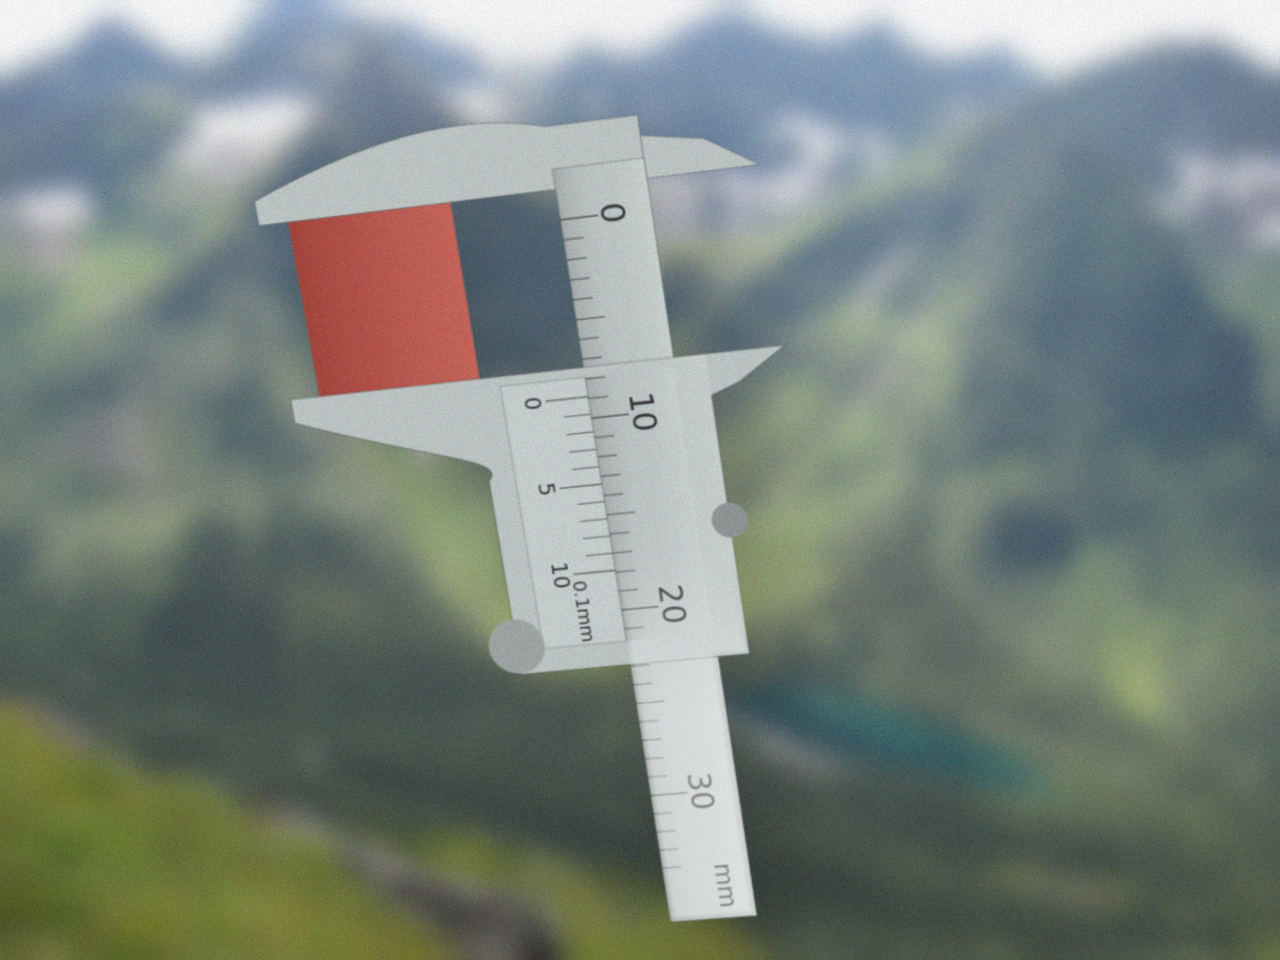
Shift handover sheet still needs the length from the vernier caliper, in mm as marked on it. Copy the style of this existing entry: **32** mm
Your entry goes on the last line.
**8.9** mm
